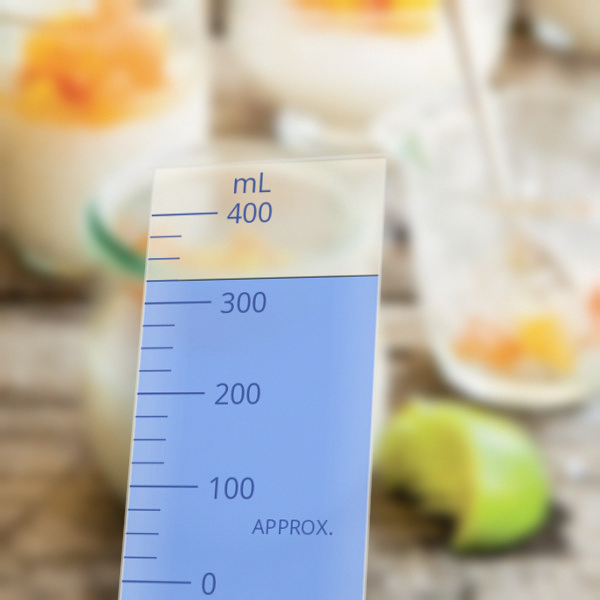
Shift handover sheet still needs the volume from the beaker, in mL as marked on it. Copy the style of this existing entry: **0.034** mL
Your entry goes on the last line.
**325** mL
